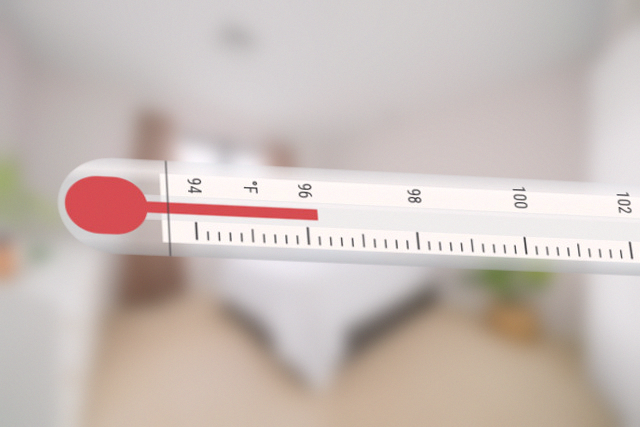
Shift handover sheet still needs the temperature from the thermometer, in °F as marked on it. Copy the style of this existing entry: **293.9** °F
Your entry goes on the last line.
**96.2** °F
